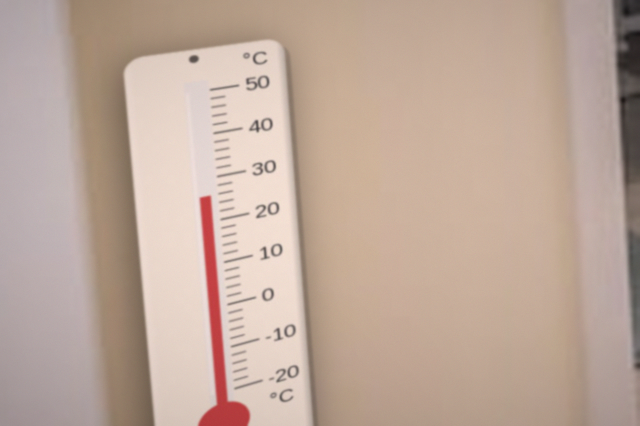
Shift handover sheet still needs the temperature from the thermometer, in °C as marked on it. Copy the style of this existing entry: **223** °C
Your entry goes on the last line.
**26** °C
